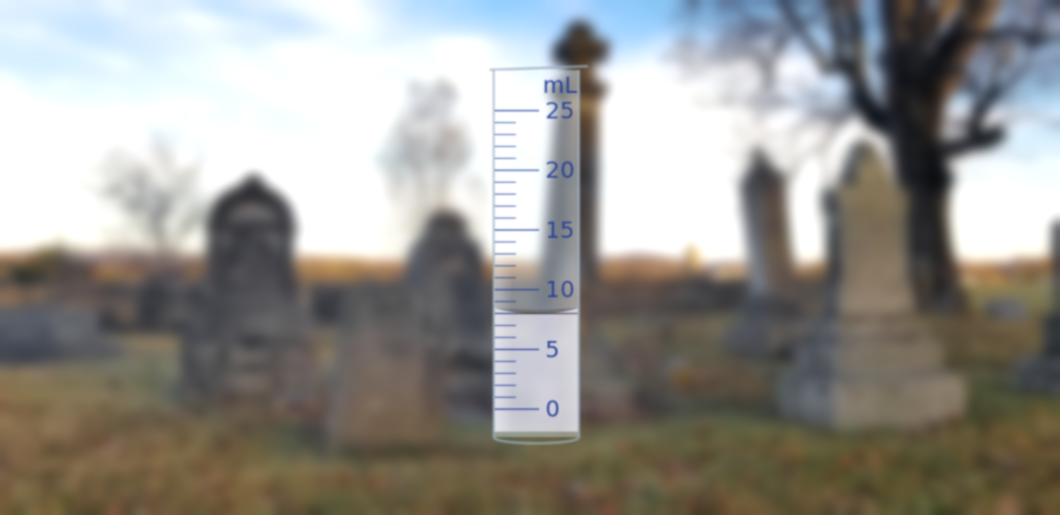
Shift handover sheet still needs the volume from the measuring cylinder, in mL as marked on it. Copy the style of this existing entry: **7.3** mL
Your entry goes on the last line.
**8** mL
